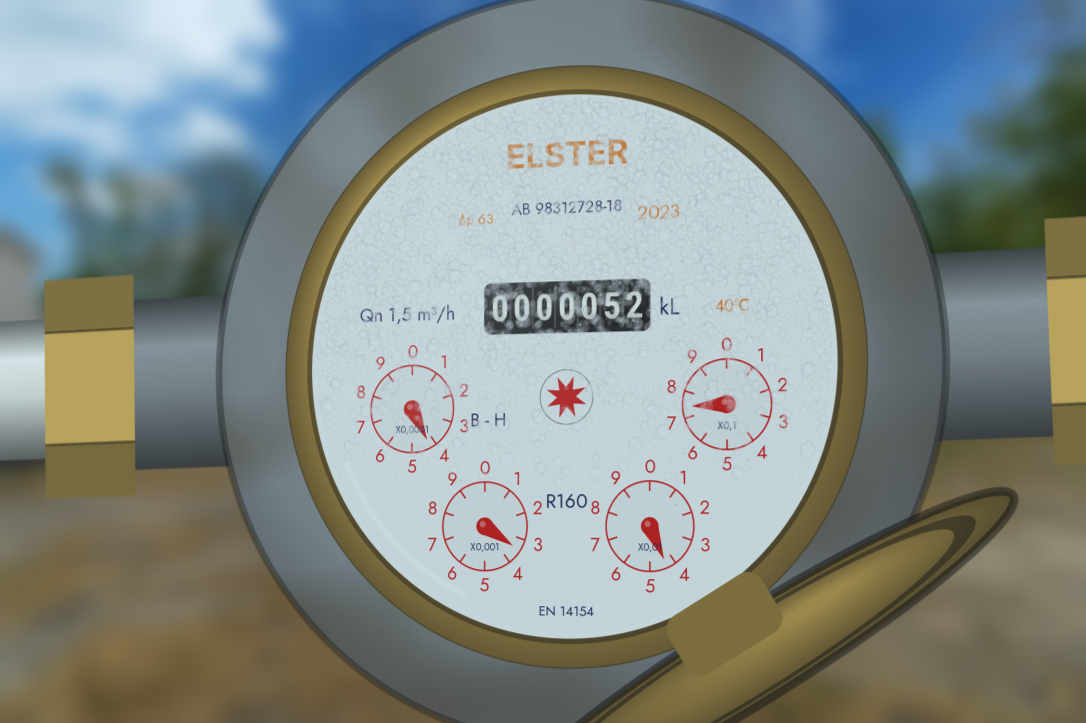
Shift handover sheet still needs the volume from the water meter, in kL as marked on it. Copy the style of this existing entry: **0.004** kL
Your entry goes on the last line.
**52.7434** kL
